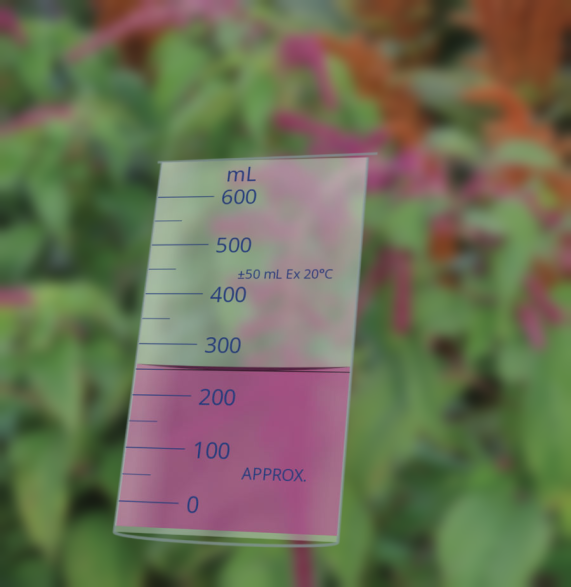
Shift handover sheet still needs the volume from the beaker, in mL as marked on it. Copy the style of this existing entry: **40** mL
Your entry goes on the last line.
**250** mL
